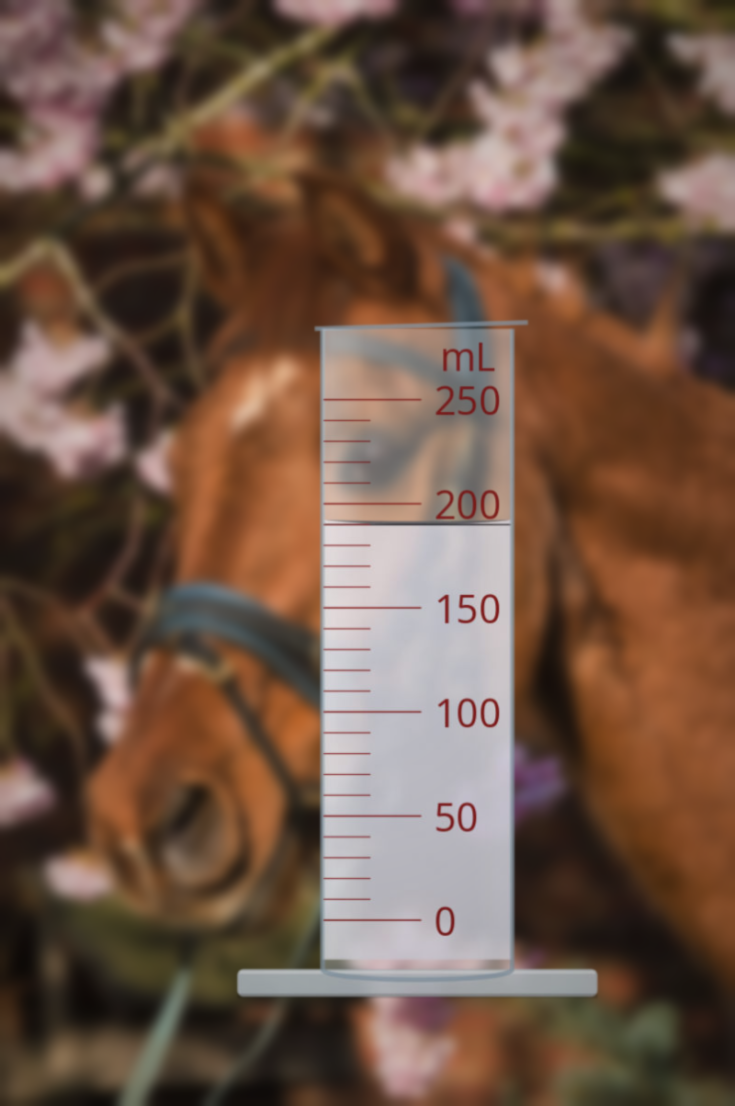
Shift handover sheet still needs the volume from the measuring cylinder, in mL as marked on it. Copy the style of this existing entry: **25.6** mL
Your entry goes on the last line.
**190** mL
